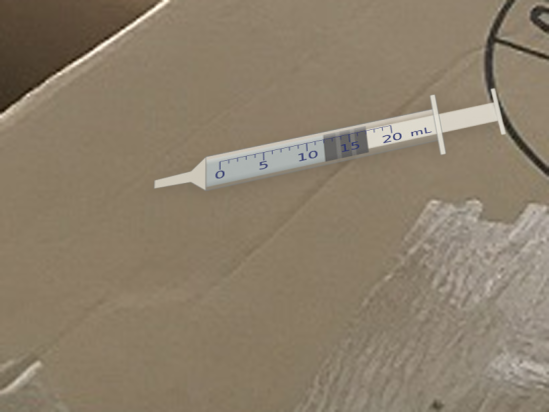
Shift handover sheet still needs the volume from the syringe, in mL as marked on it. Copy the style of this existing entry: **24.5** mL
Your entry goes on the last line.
**12** mL
